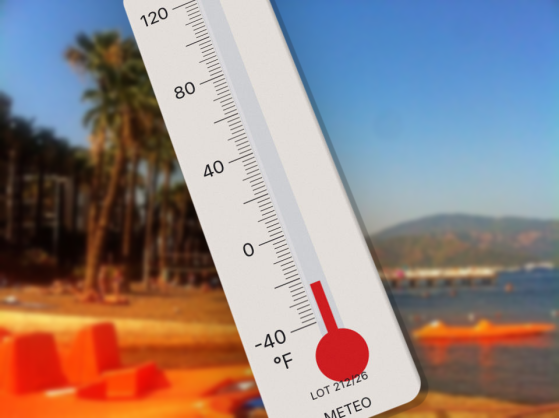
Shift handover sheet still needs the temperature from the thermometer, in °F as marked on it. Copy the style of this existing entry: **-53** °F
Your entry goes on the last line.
**-24** °F
